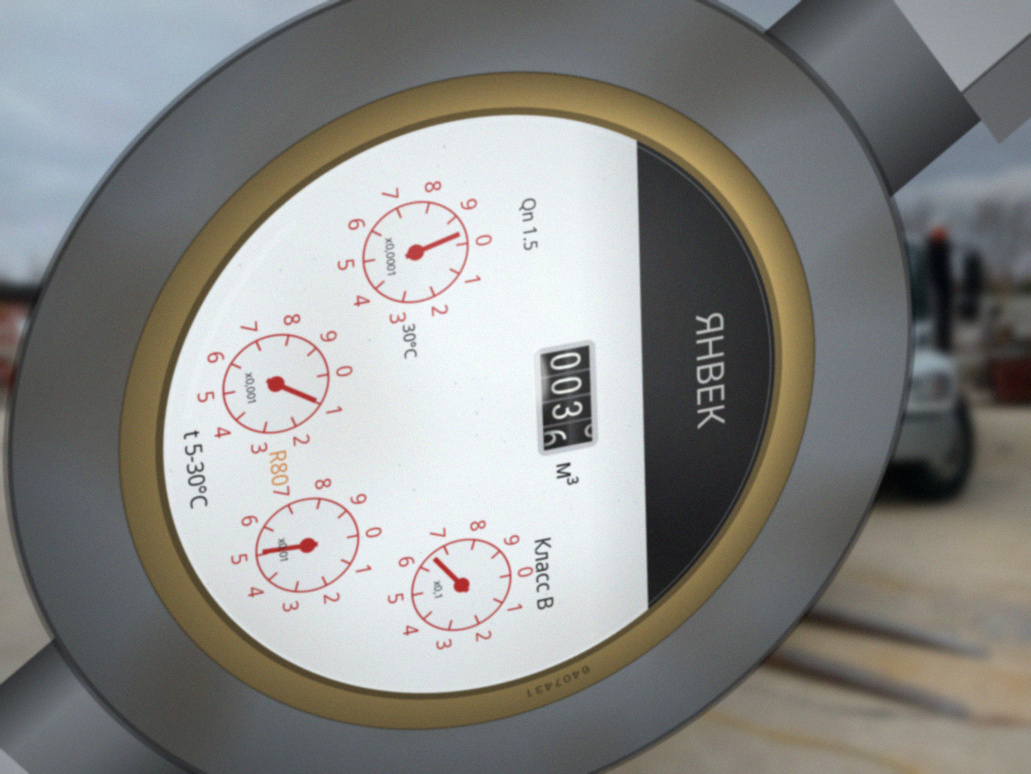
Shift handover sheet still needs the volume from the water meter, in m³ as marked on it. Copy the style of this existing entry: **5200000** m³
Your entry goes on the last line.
**35.6509** m³
